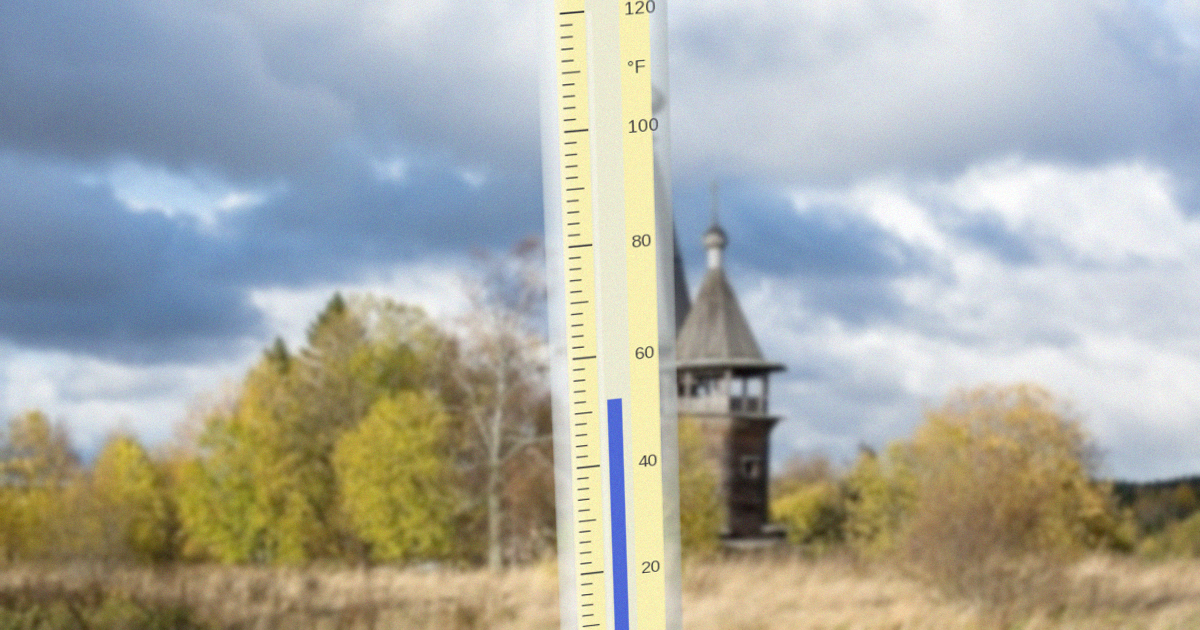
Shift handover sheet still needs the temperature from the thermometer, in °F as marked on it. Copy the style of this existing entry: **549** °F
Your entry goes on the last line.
**52** °F
